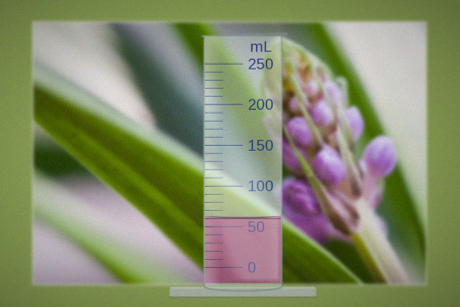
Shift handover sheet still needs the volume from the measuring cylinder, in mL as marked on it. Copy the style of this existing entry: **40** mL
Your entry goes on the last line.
**60** mL
